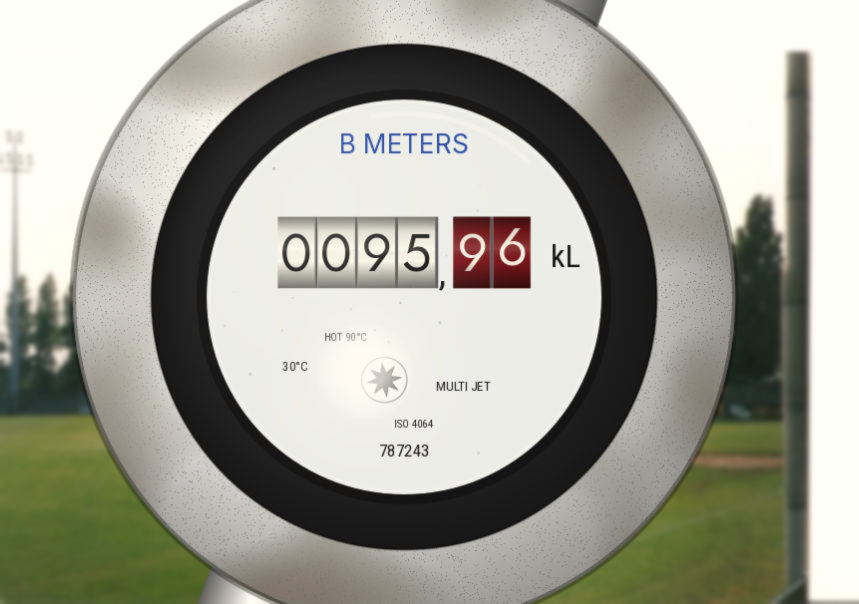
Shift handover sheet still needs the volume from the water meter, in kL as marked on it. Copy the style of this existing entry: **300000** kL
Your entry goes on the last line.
**95.96** kL
